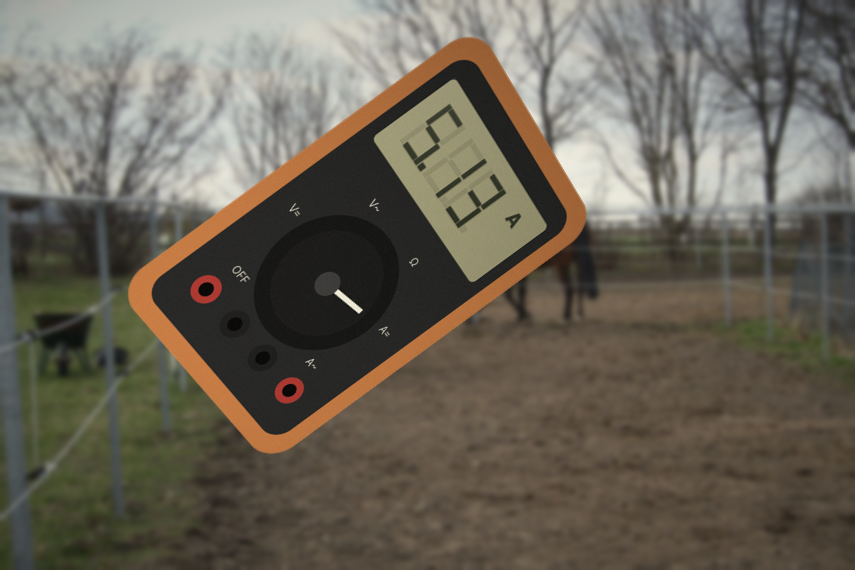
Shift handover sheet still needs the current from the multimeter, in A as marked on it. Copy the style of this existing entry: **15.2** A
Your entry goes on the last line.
**5.13** A
